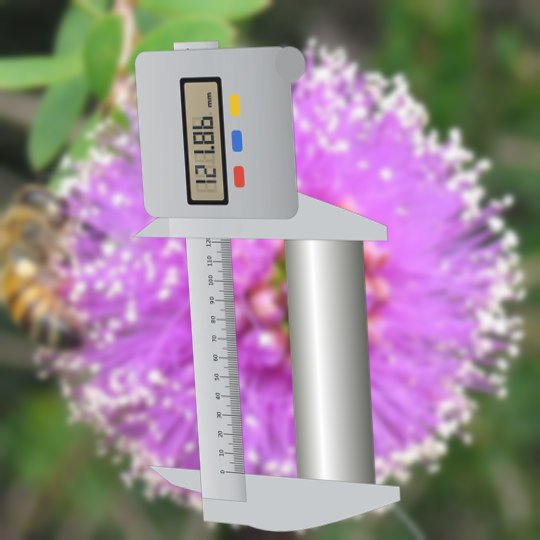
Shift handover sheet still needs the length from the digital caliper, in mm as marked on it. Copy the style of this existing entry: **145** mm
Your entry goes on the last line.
**121.86** mm
